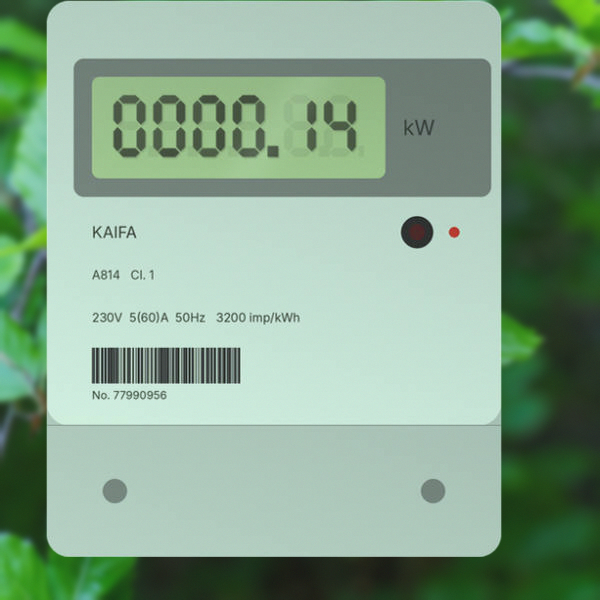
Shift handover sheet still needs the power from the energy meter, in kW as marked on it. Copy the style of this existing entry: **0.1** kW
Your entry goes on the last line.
**0.14** kW
